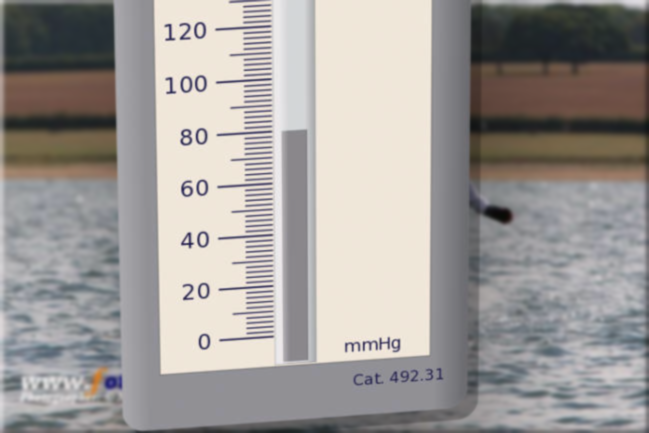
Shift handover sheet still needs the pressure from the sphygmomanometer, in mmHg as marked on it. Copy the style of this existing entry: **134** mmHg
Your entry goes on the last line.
**80** mmHg
